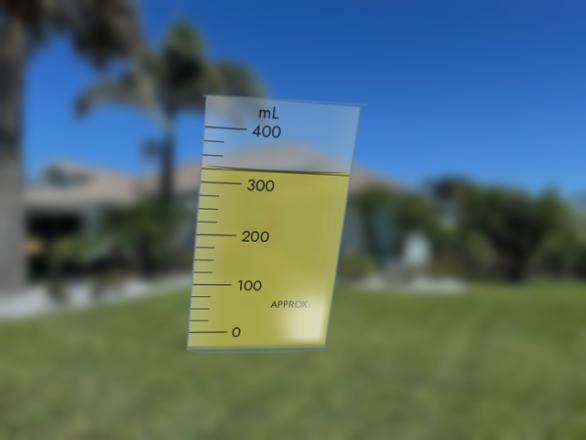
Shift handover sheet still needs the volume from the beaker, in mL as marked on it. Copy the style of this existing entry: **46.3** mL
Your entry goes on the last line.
**325** mL
